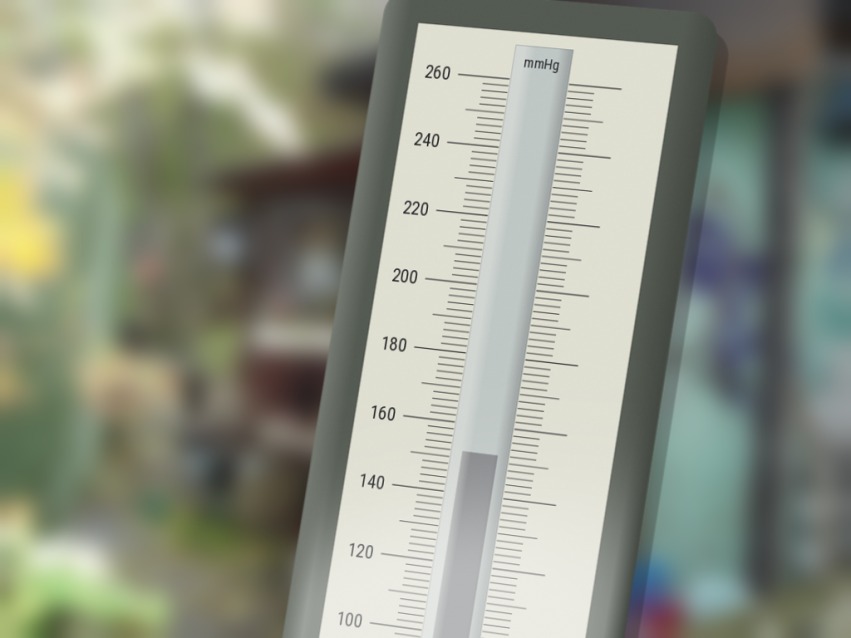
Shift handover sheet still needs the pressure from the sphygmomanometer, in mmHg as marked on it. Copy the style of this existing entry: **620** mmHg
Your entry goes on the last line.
**152** mmHg
